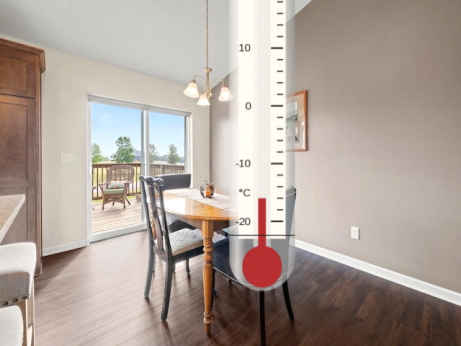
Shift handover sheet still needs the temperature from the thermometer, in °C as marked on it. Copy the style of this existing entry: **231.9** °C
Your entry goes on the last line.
**-16** °C
